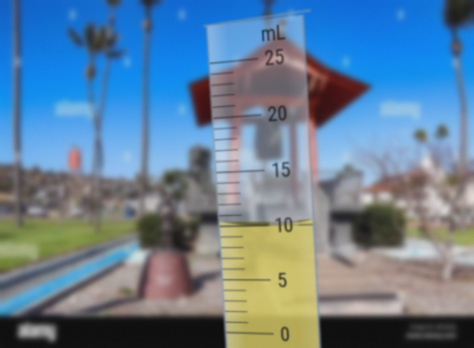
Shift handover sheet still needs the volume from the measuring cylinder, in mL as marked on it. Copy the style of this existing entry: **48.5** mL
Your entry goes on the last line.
**10** mL
